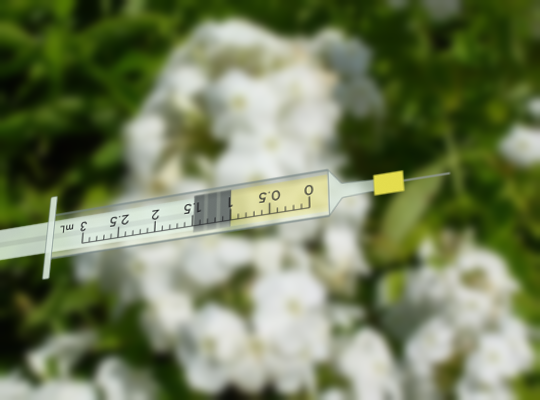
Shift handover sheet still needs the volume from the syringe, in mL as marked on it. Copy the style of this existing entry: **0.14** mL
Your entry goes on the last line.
**1** mL
